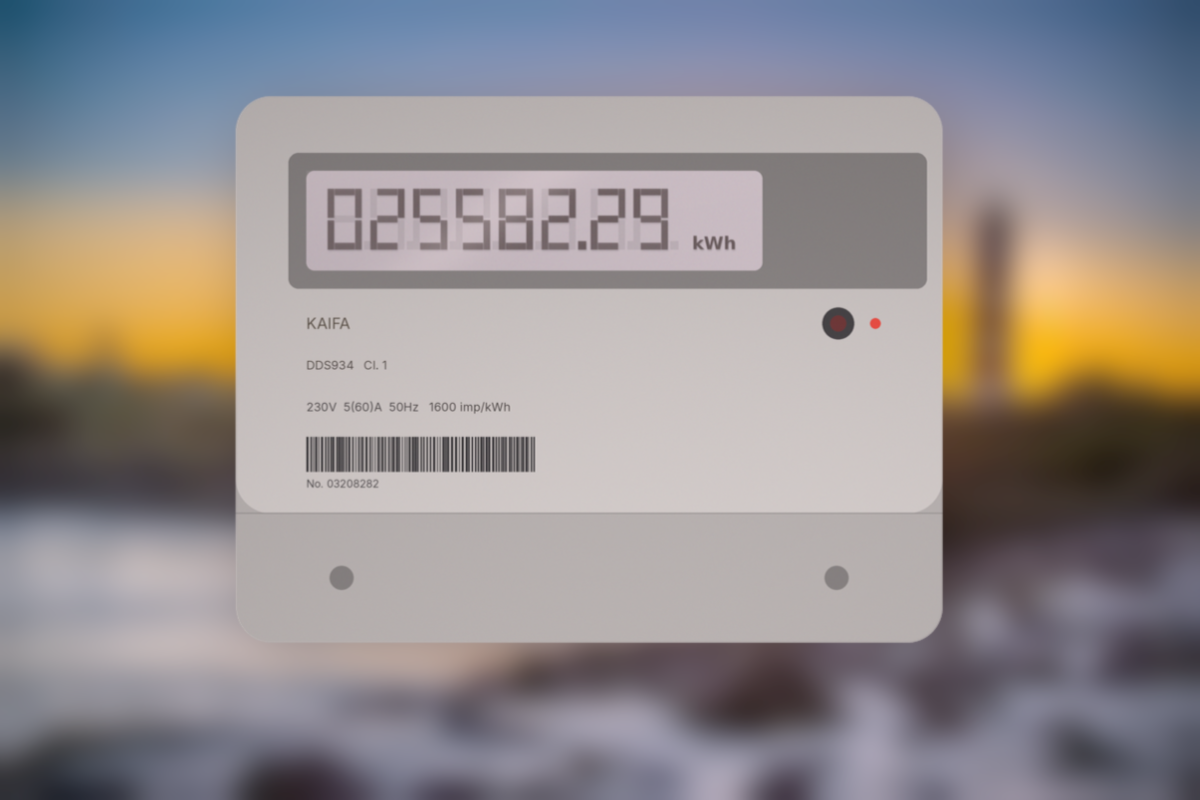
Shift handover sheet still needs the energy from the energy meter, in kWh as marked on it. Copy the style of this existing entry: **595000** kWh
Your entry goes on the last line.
**25582.29** kWh
